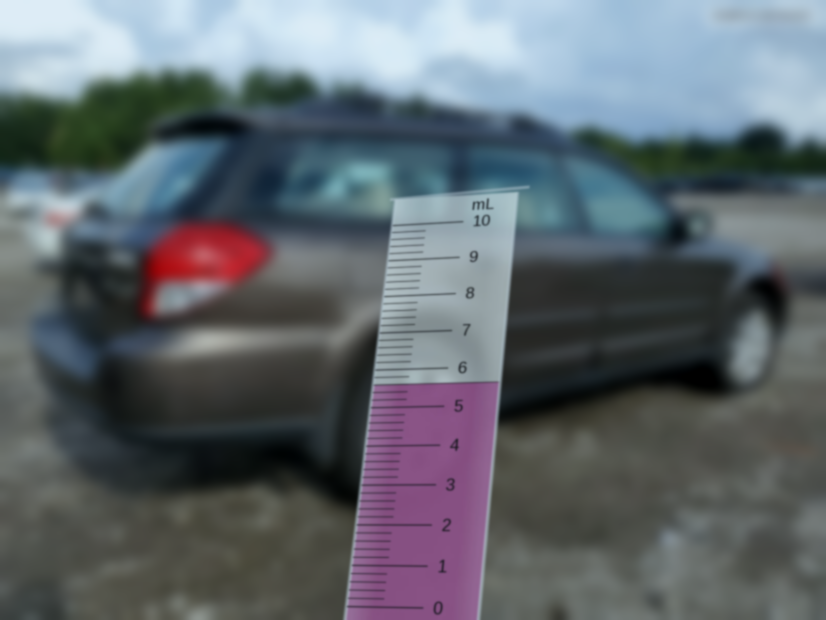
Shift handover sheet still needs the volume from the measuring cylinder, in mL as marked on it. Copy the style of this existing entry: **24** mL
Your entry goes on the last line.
**5.6** mL
